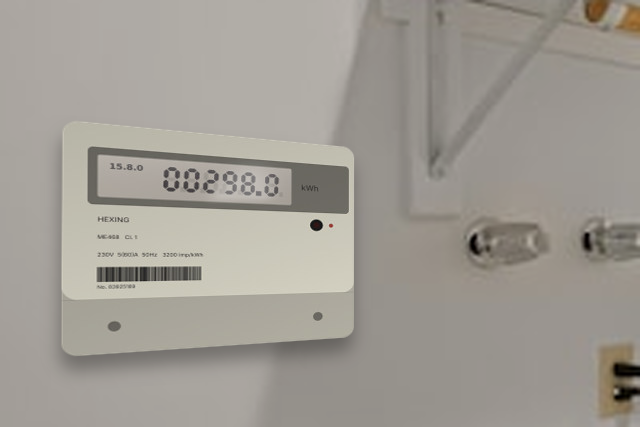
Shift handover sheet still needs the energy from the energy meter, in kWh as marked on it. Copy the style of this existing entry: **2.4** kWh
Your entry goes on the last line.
**298.0** kWh
